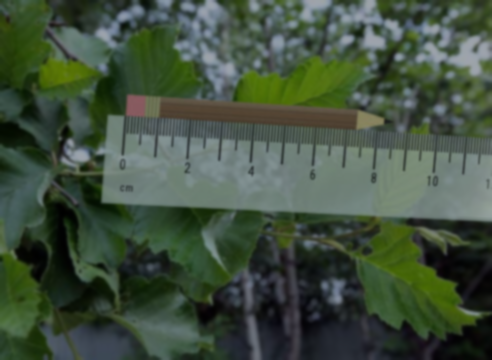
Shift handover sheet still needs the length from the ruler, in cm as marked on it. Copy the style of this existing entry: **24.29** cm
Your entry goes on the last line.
**8.5** cm
